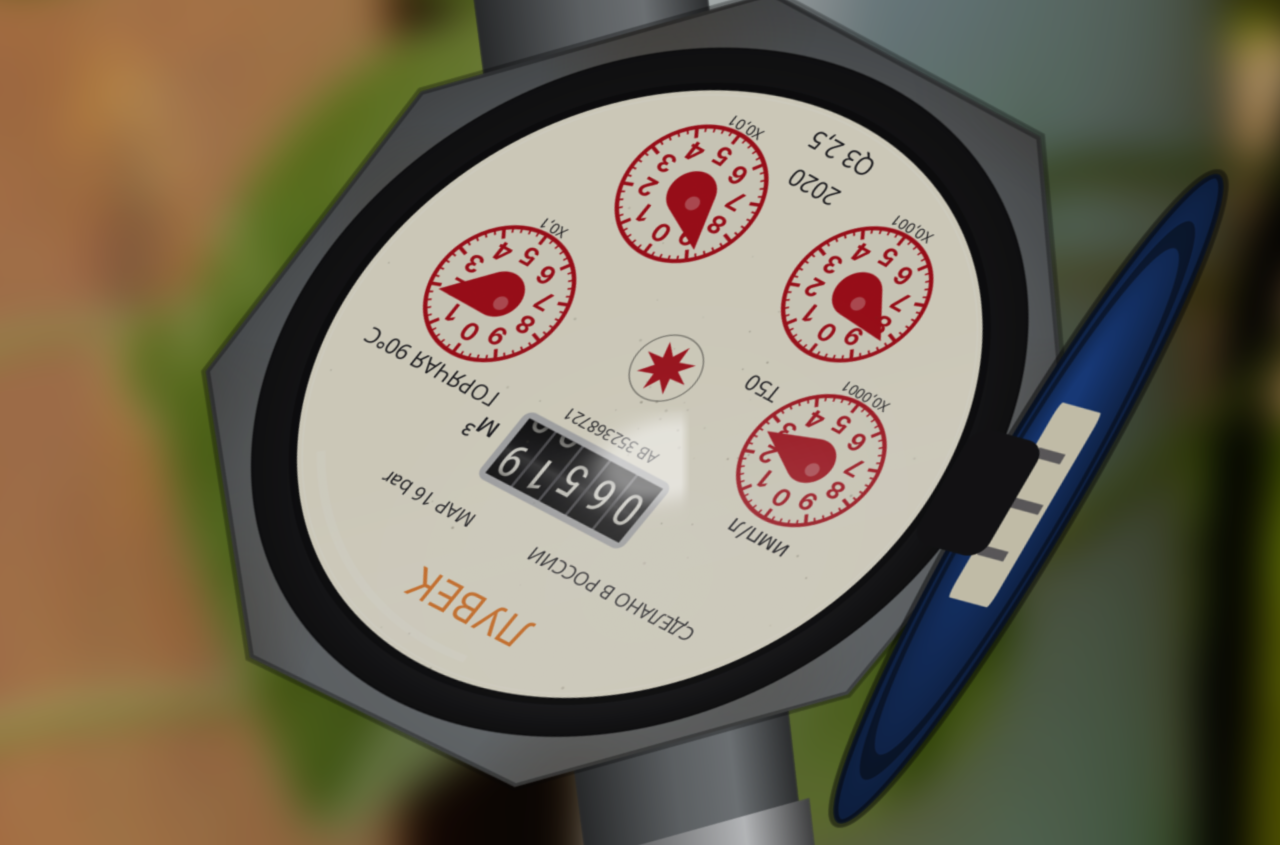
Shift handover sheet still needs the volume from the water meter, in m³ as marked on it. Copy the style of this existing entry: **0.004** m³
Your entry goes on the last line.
**6519.1882** m³
